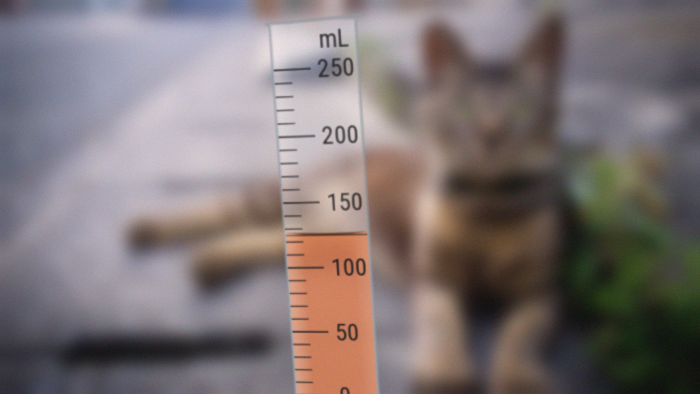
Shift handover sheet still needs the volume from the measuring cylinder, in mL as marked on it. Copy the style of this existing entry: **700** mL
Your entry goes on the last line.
**125** mL
